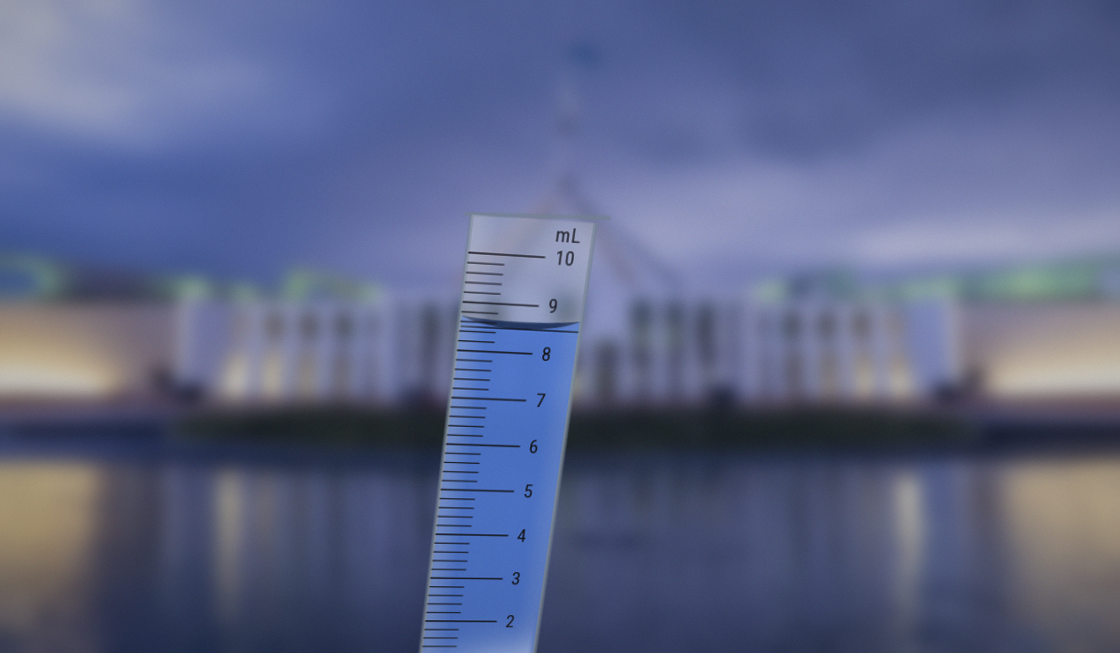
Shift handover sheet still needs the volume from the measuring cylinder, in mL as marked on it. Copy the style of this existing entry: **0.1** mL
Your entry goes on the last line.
**8.5** mL
